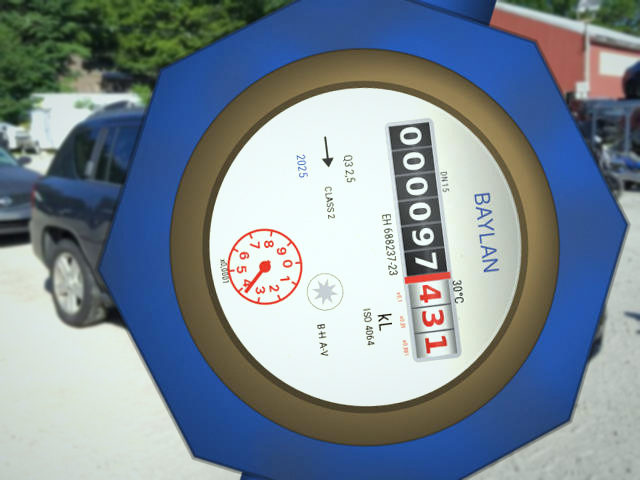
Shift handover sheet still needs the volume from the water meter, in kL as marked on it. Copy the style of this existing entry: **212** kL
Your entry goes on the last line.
**97.4313** kL
